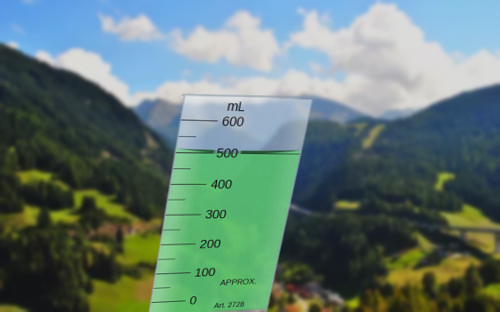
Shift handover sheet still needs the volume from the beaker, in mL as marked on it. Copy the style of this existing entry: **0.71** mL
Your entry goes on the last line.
**500** mL
